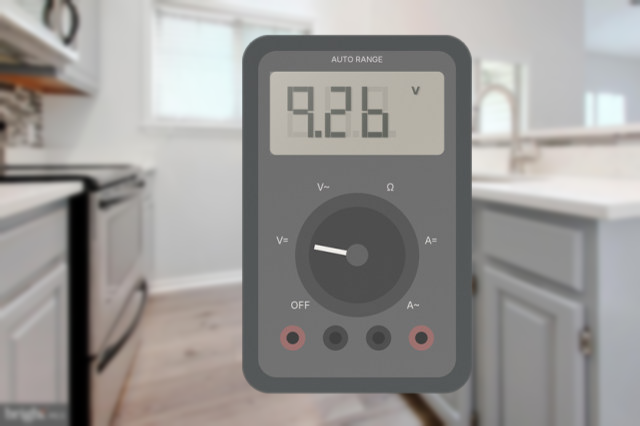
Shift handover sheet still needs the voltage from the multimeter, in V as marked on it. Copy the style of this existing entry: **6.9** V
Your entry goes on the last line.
**9.26** V
